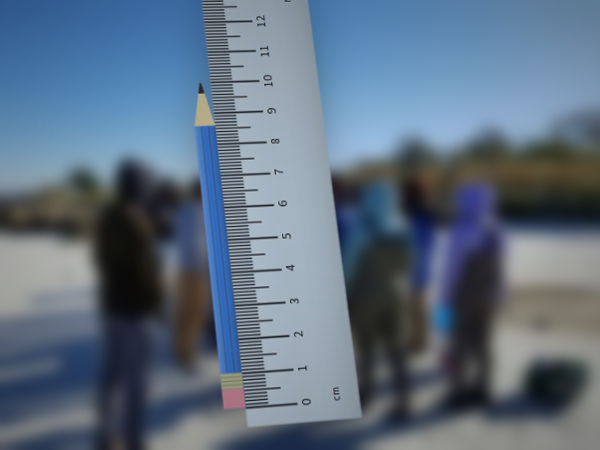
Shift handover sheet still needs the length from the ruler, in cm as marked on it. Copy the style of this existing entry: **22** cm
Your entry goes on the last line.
**10** cm
